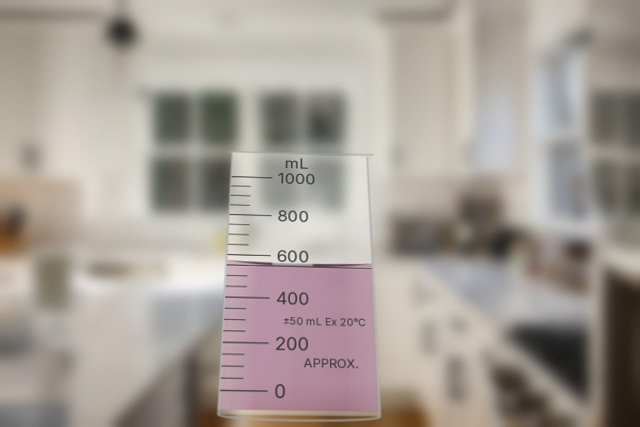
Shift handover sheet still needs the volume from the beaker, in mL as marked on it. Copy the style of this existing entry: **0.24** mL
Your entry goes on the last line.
**550** mL
